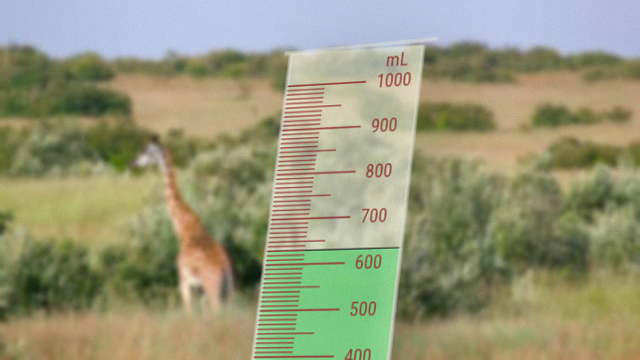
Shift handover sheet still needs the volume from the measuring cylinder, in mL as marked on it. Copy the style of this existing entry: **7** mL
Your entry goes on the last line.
**630** mL
